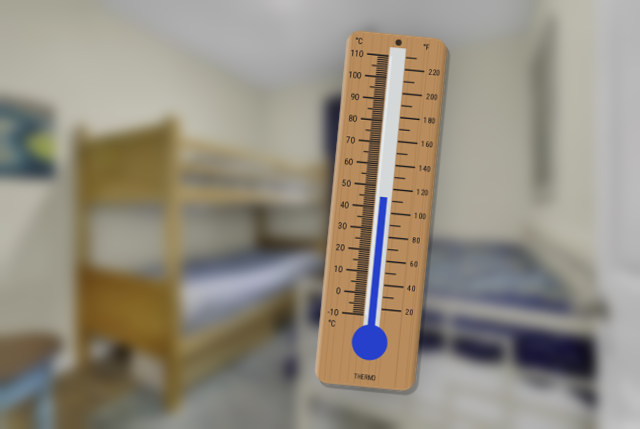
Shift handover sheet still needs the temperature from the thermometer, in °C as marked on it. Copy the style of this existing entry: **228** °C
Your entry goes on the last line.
**45** °C
